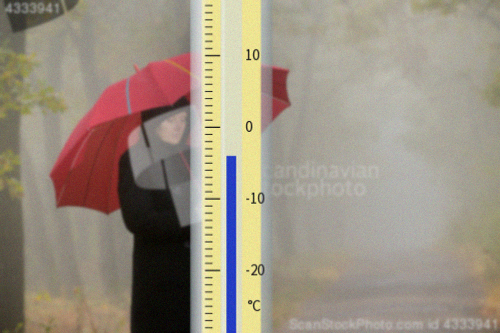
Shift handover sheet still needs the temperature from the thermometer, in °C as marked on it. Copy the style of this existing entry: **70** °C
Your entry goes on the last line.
**-4** °C
